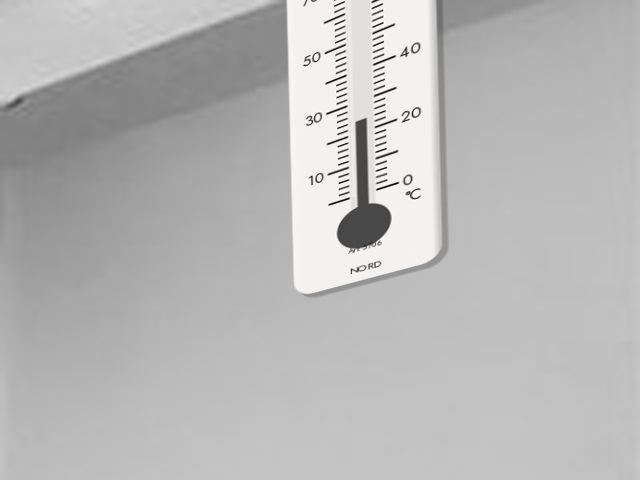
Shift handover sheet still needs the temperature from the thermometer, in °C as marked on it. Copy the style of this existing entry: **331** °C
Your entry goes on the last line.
**24** °C
